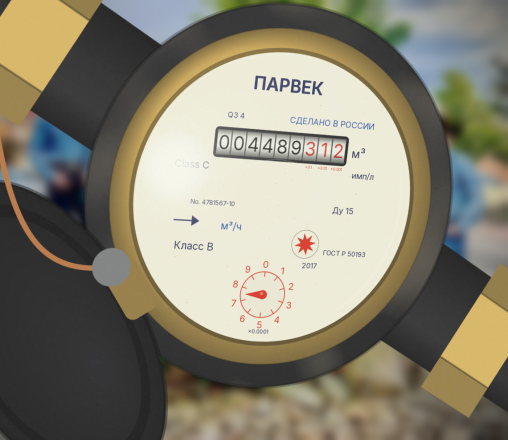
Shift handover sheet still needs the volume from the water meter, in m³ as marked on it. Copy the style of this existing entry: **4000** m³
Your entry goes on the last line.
**4489.3127** m³
